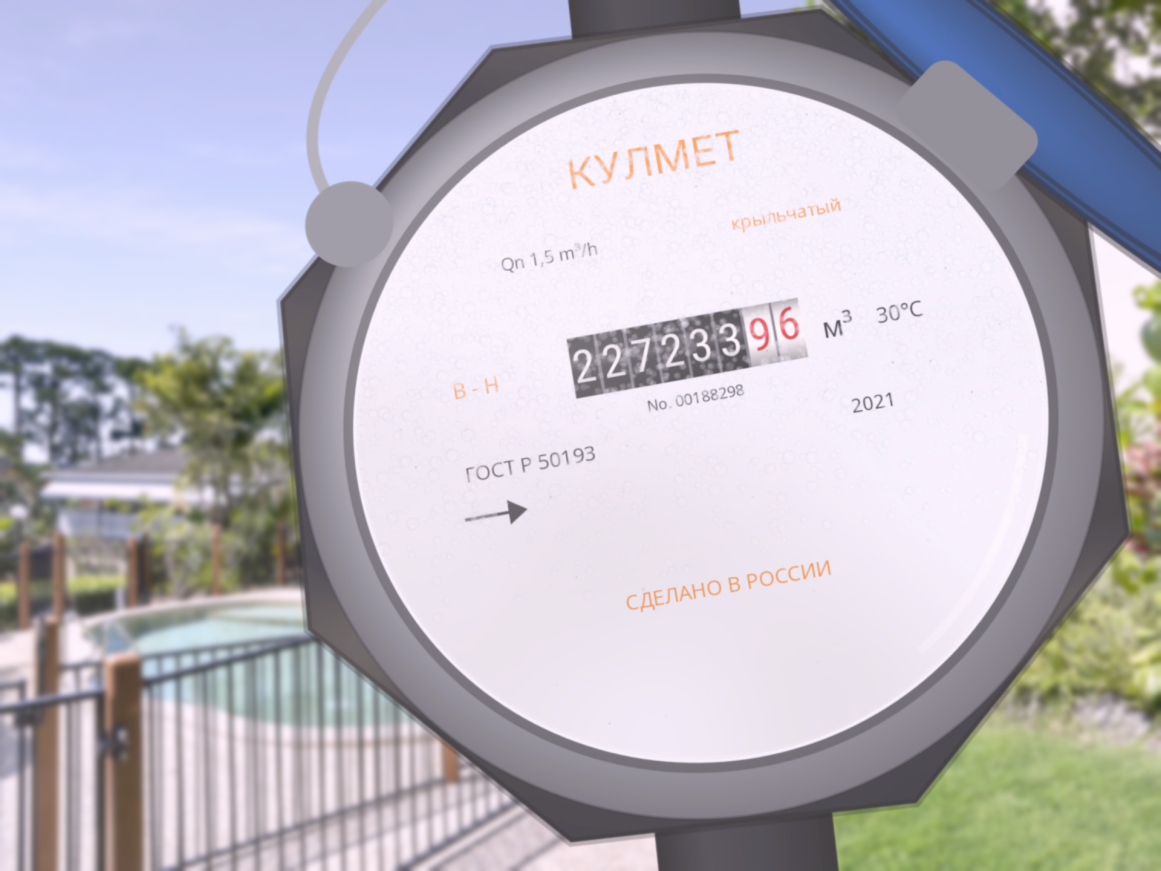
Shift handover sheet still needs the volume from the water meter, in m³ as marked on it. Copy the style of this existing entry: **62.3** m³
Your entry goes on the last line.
**227233.96** m³
